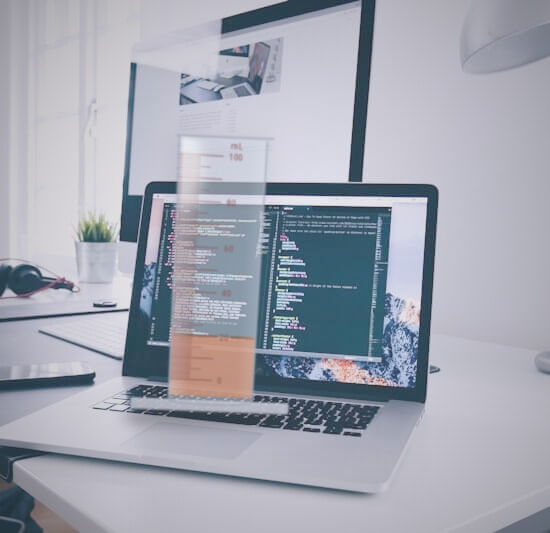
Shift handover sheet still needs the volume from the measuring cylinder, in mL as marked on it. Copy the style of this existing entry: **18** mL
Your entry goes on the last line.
**20** mL
